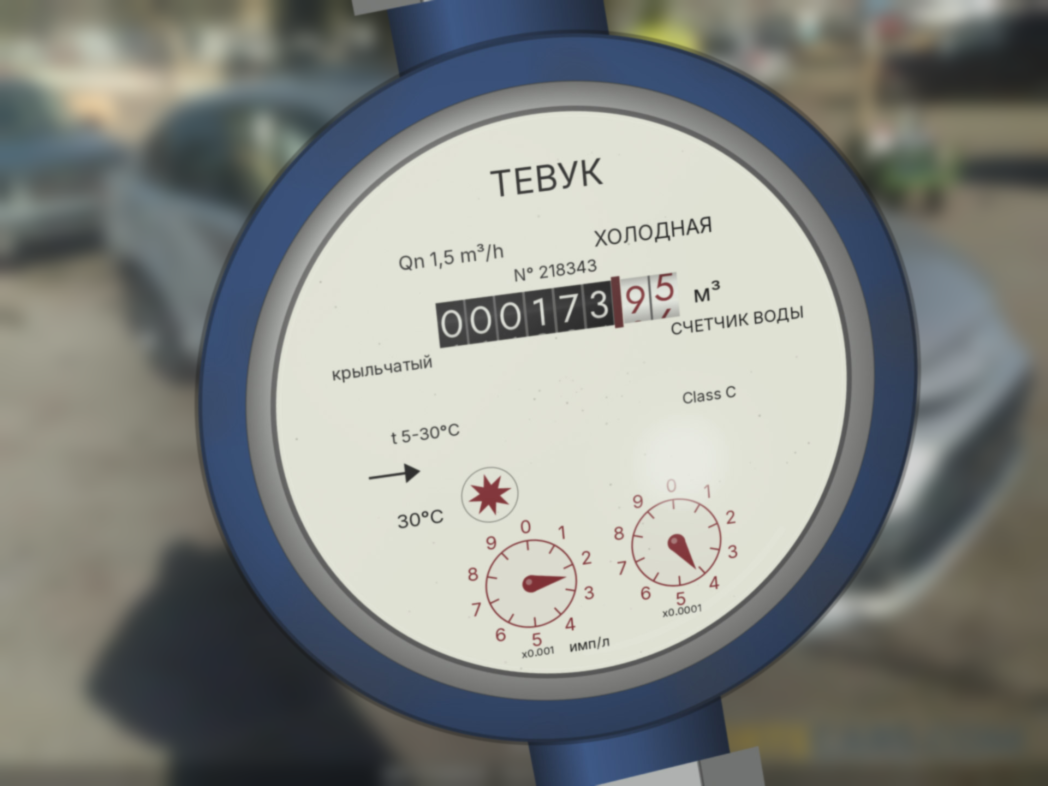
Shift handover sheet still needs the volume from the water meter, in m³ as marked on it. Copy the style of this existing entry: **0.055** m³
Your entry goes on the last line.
**173.9524** m³
